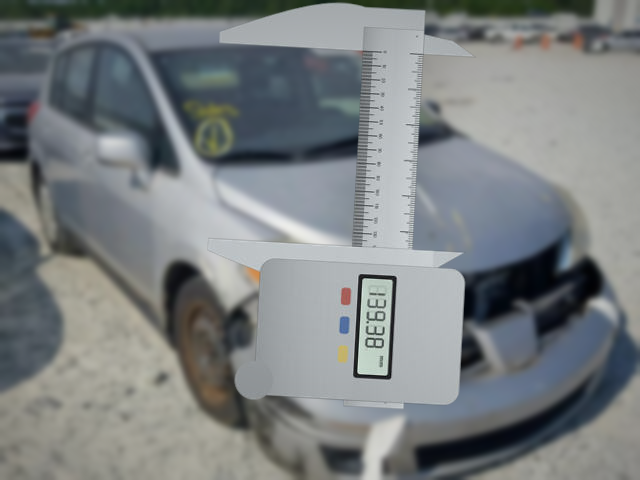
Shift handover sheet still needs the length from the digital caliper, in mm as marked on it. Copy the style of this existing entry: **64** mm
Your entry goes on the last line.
**139.38** mm
